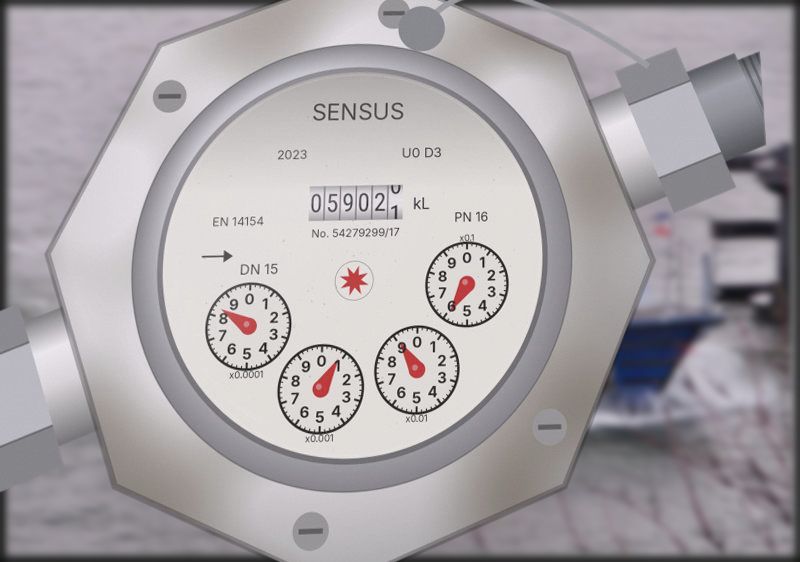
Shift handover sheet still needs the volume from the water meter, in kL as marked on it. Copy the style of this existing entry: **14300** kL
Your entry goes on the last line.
**59020.5908** kL
